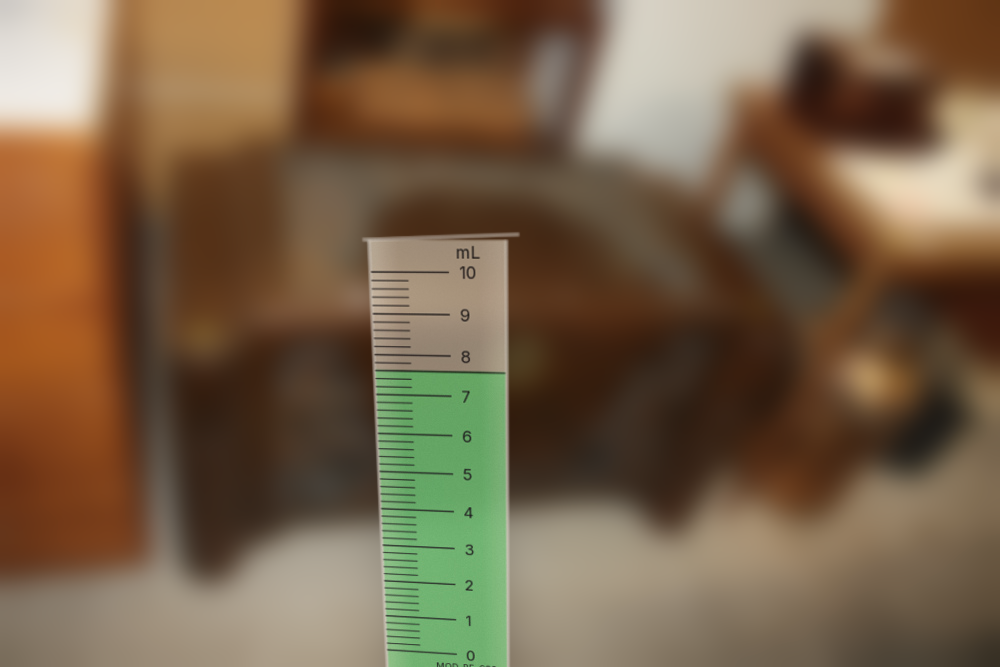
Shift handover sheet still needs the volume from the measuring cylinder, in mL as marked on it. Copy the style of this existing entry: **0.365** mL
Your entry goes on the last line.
**7.6** mL
